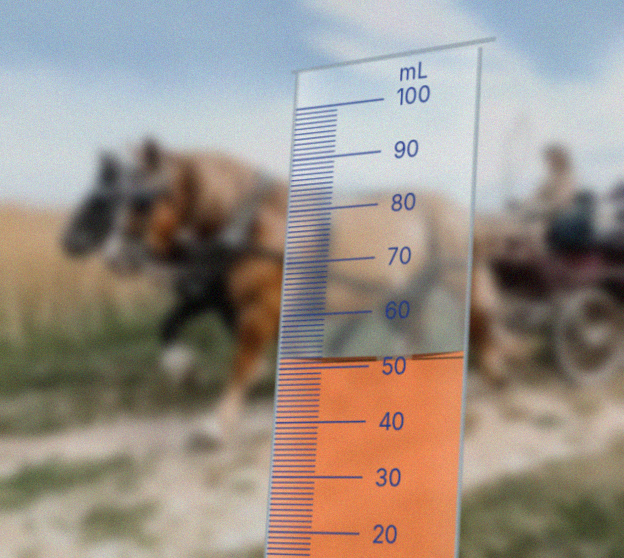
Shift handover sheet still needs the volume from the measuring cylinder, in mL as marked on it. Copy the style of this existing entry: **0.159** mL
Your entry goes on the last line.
**51** mL
